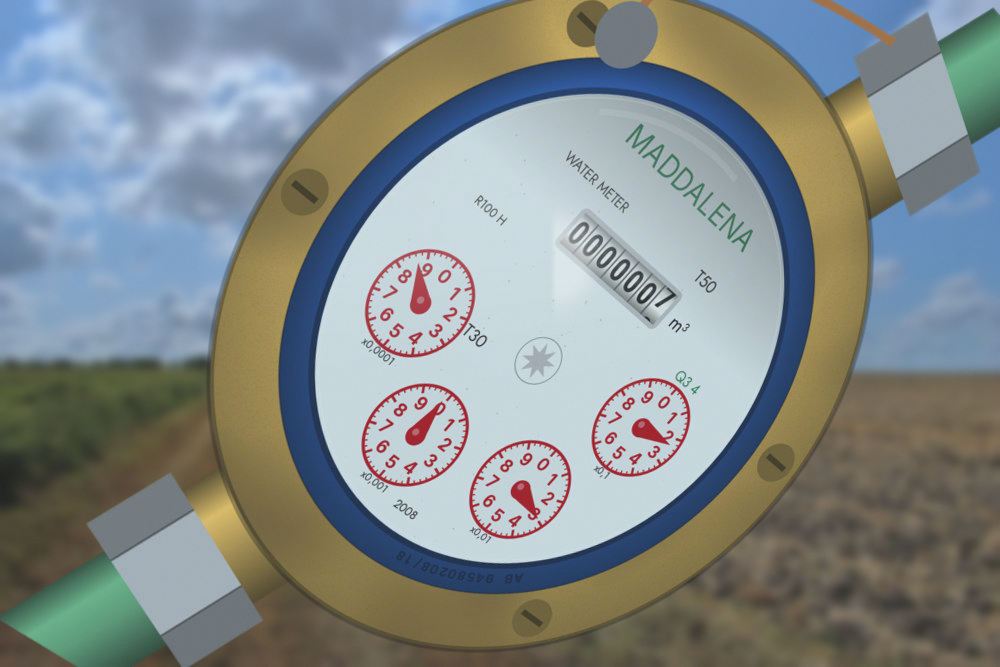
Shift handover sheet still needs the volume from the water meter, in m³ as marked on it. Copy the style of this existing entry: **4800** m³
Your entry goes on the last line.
**7.2298** m³
